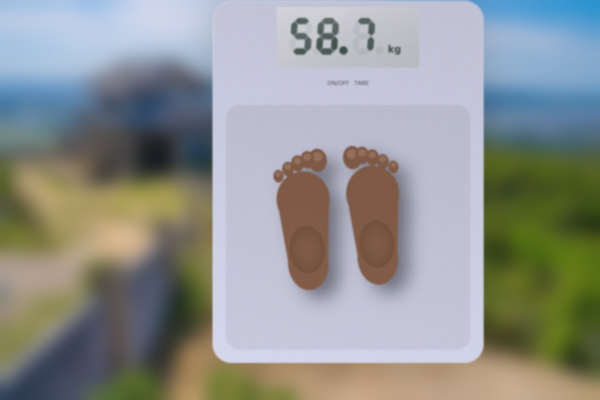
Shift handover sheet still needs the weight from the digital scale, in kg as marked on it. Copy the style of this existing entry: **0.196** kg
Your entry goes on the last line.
**58.7** kg
